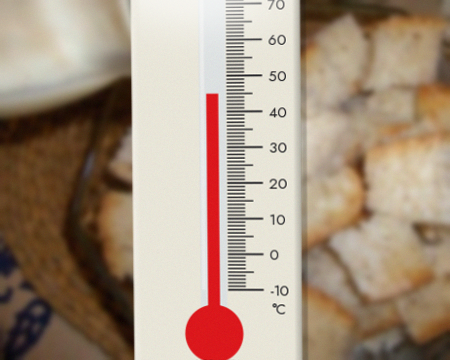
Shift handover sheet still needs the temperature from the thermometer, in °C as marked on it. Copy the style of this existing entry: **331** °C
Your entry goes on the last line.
**45** °C
